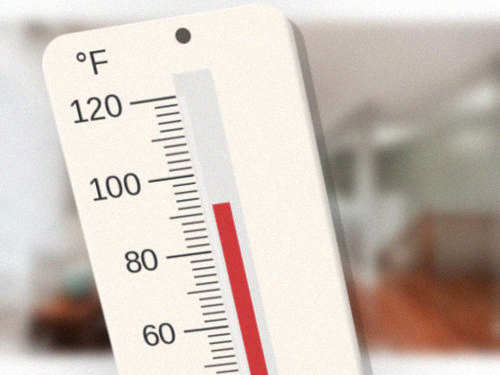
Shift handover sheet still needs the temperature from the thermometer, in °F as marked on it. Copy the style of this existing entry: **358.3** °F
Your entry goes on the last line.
**92** °F
